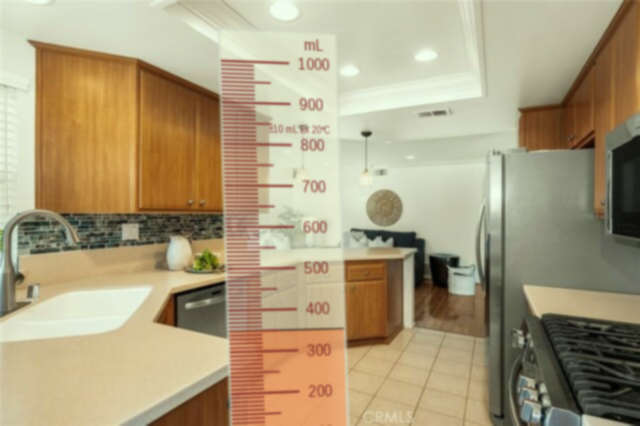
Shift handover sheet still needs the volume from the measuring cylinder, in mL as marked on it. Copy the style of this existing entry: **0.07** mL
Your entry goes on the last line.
**350** mL
